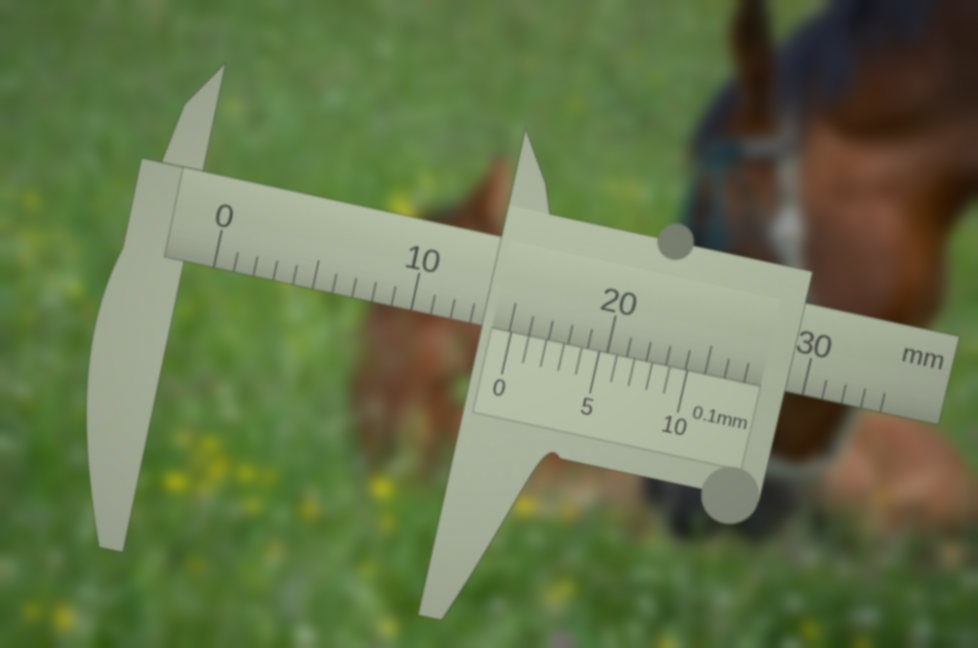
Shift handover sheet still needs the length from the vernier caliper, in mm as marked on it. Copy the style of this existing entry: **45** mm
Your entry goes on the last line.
**15.1** mm
